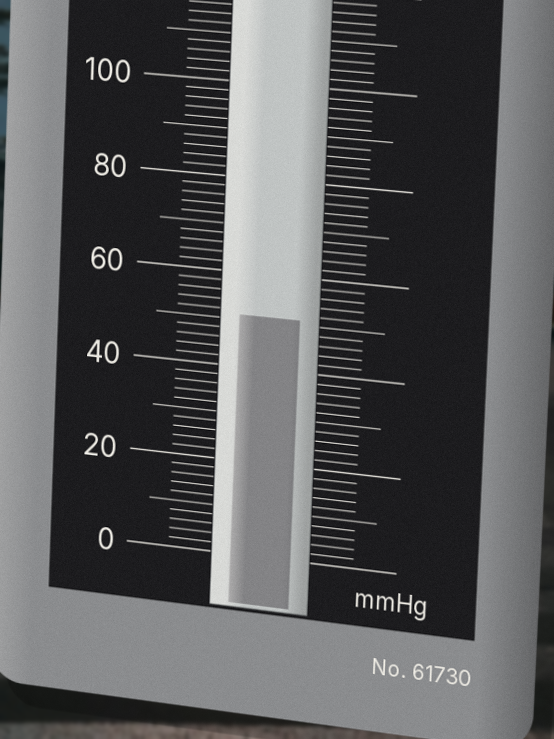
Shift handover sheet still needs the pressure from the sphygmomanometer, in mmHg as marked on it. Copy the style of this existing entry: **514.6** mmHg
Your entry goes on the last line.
**51** mmHg
